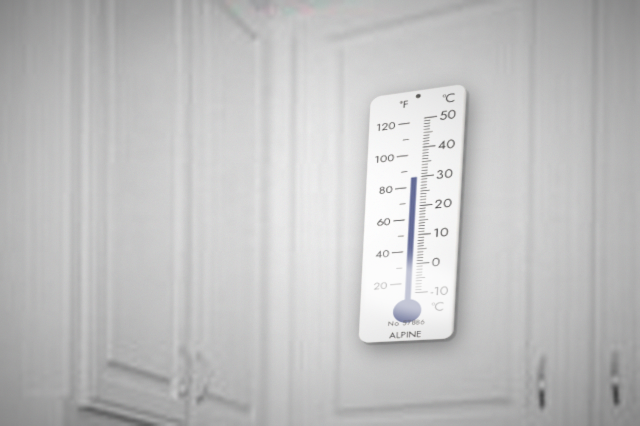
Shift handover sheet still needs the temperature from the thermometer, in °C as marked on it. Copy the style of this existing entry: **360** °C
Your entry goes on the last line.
**30** °C
